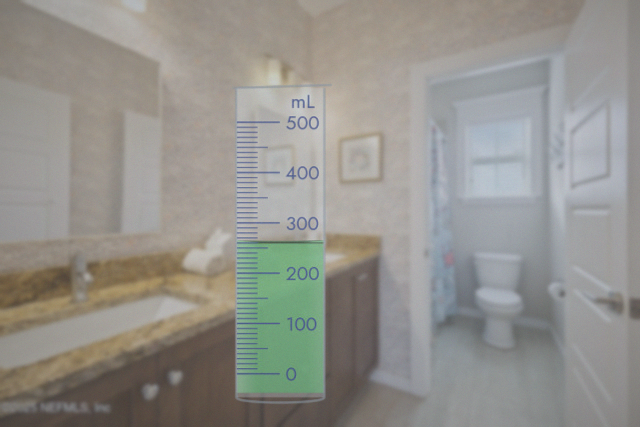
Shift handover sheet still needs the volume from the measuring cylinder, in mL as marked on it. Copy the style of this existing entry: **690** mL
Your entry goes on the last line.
**260** mL
